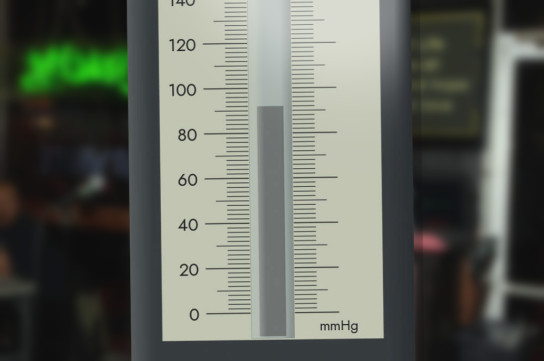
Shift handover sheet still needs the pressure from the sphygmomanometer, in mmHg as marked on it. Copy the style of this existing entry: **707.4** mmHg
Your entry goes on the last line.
**92** mmHg
